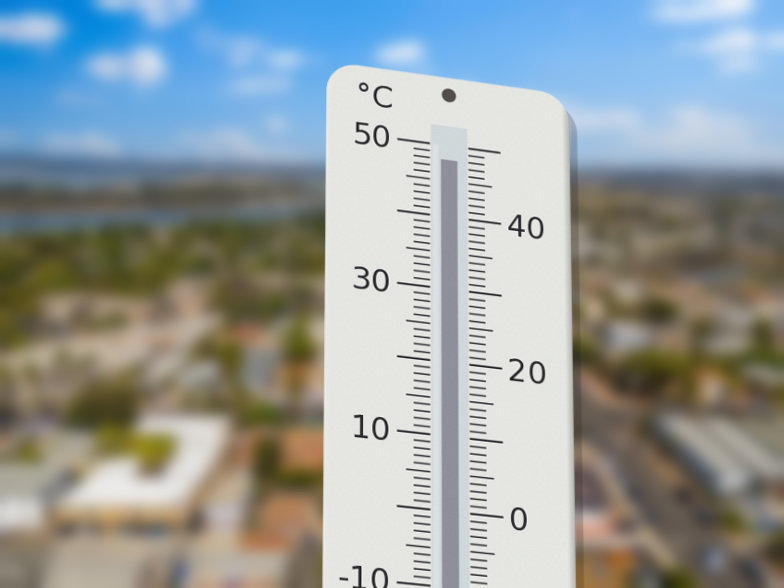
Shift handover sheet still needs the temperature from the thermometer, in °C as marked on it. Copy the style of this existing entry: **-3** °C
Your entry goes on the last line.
**48** °C
